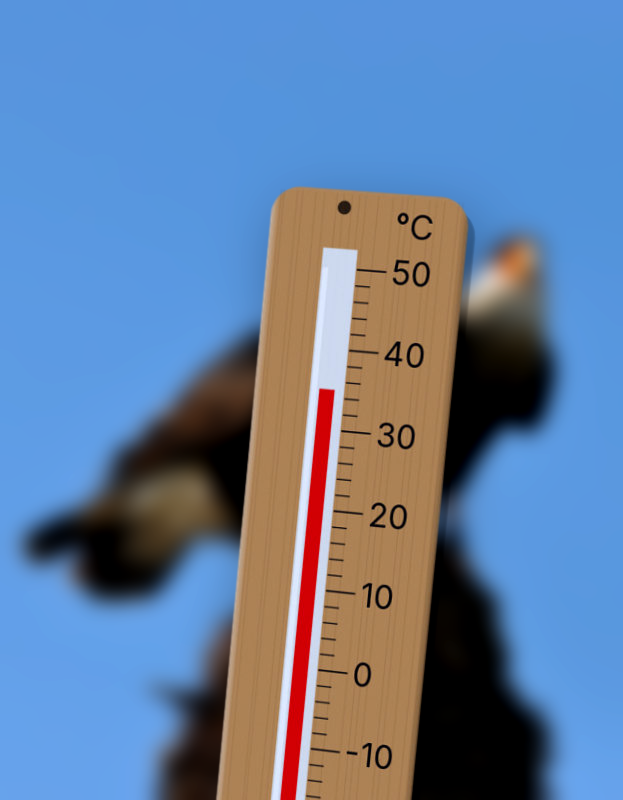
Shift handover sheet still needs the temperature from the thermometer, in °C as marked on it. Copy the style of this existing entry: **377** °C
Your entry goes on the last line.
**35** °C
